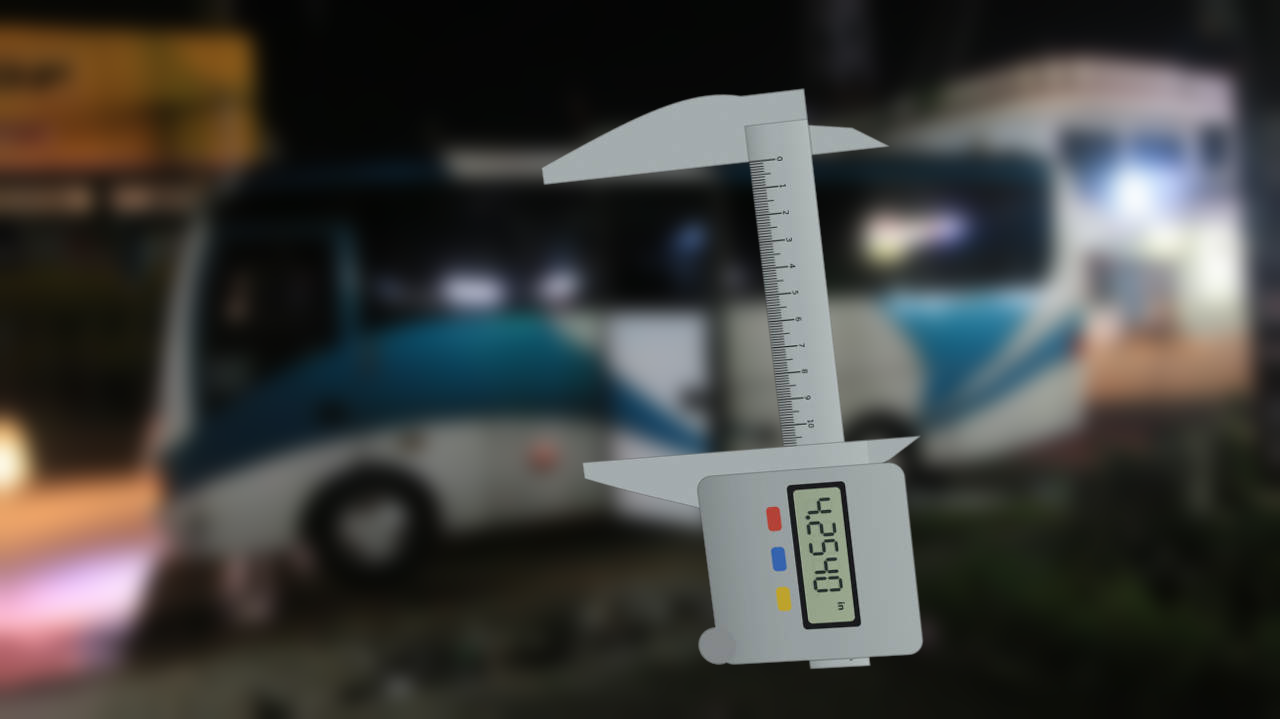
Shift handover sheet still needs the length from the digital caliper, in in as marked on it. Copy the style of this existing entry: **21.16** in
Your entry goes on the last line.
**4.2540** in
